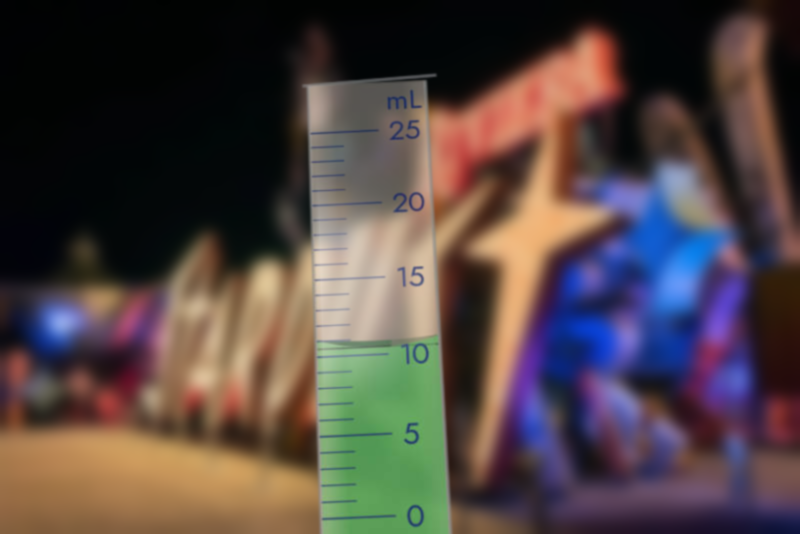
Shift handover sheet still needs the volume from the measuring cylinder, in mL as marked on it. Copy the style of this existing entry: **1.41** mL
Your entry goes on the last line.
**10.5** mL
